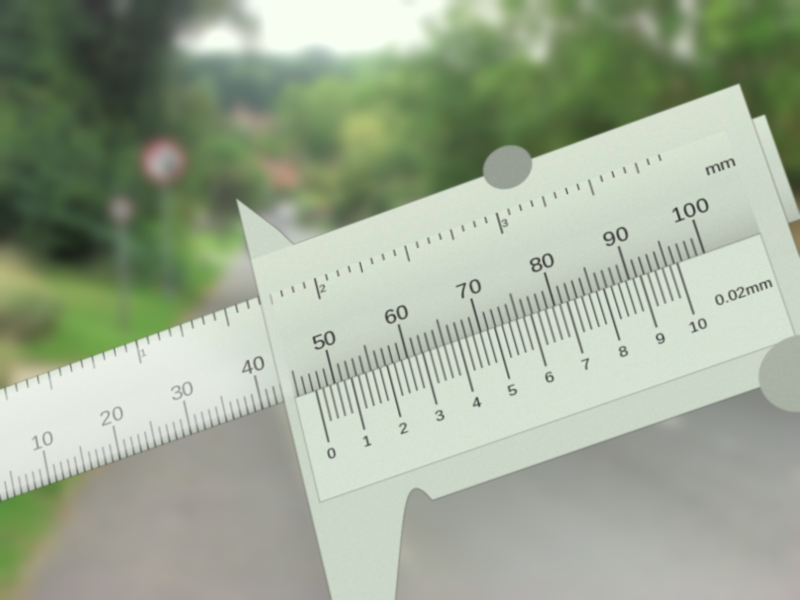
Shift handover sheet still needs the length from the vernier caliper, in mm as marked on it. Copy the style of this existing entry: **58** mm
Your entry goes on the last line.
**47.4** mm
